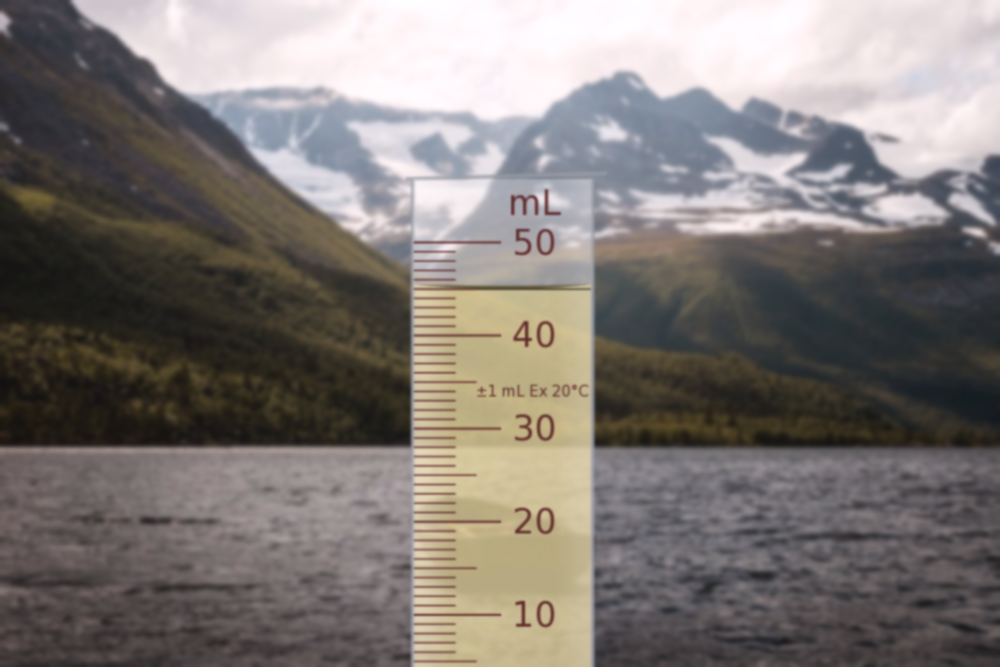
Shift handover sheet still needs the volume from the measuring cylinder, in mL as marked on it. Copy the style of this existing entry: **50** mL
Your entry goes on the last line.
**45** mL
